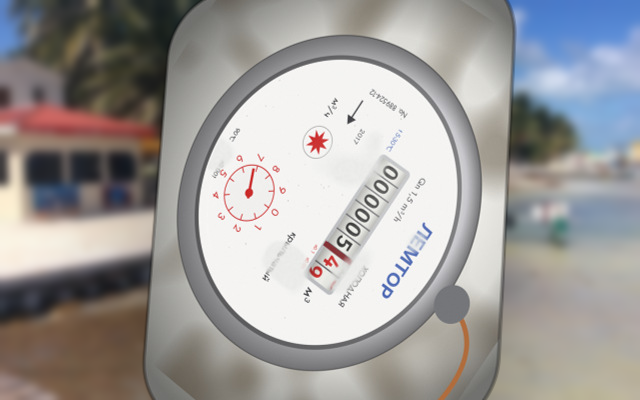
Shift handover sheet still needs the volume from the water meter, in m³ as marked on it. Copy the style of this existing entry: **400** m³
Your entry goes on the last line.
**5.486** m³
